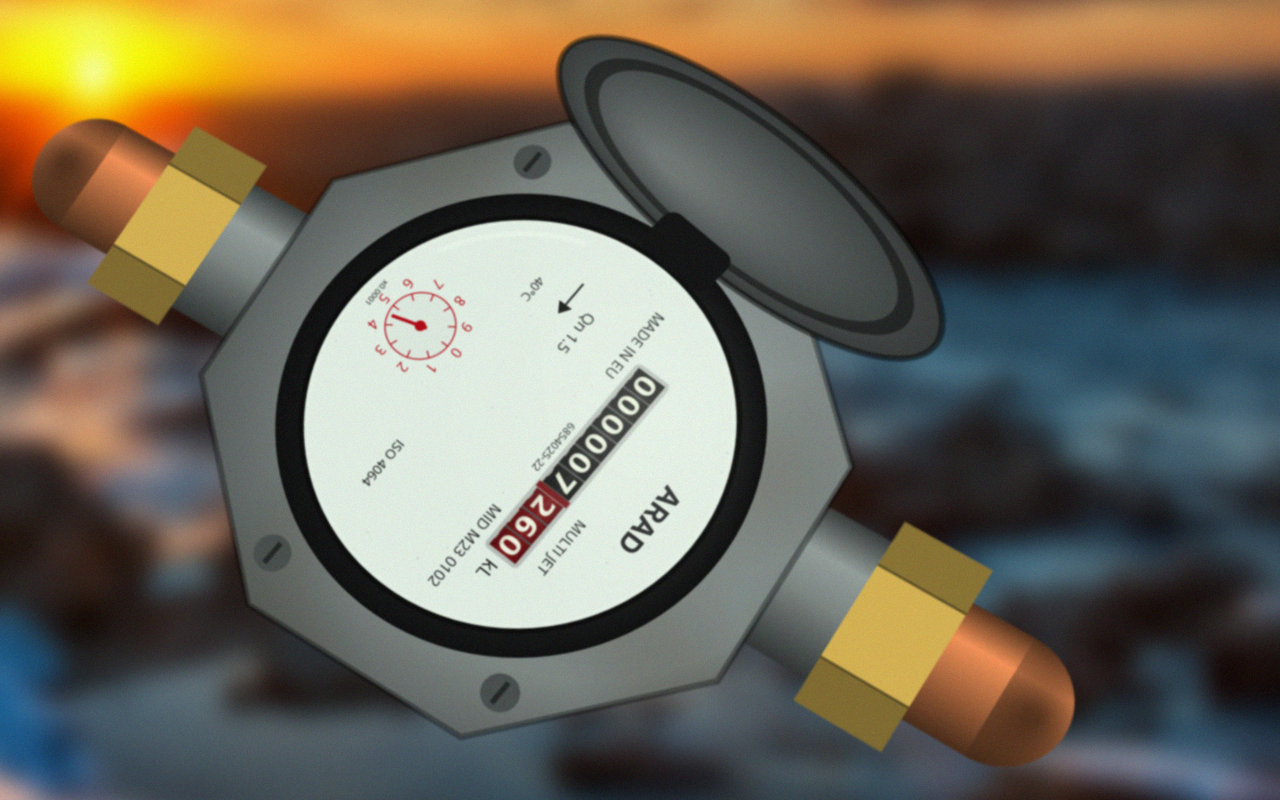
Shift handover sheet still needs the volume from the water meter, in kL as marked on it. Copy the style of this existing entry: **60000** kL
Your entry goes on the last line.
**7.2604** kL
